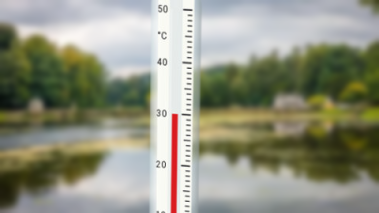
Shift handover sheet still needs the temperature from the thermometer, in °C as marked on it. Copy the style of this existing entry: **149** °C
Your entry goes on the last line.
**30** °C
